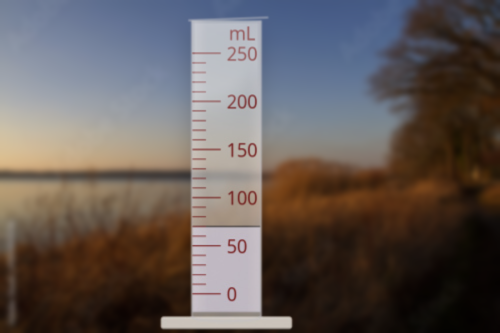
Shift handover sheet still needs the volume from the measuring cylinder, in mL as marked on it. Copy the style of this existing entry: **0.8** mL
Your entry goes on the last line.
**70** mL
